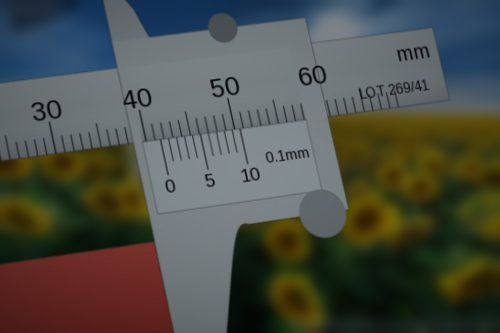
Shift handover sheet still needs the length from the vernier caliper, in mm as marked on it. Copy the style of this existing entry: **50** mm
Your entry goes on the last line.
**41.6** mm
